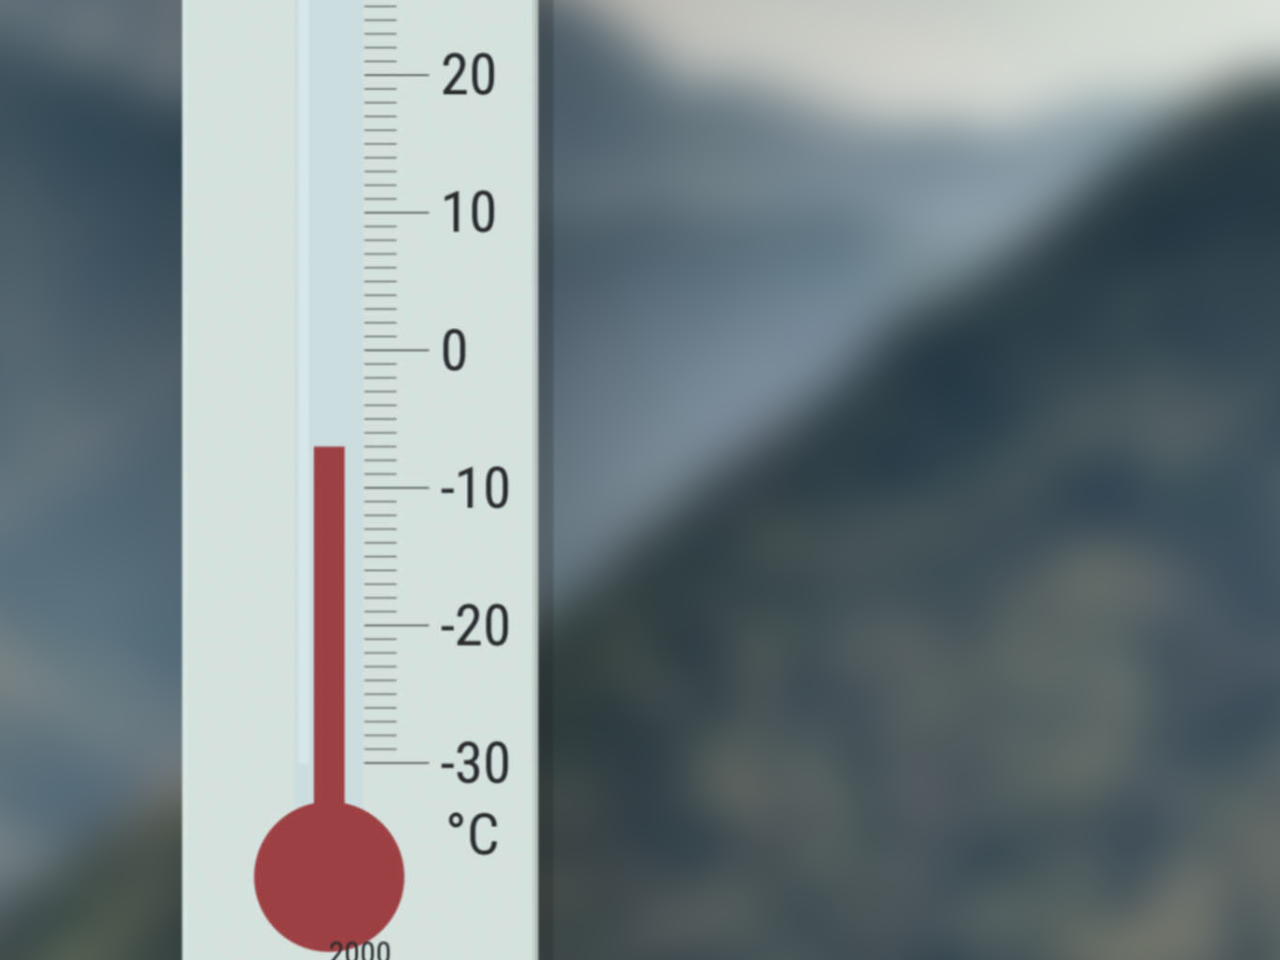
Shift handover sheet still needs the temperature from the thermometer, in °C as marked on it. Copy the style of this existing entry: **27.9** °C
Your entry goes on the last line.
**-7** °C
